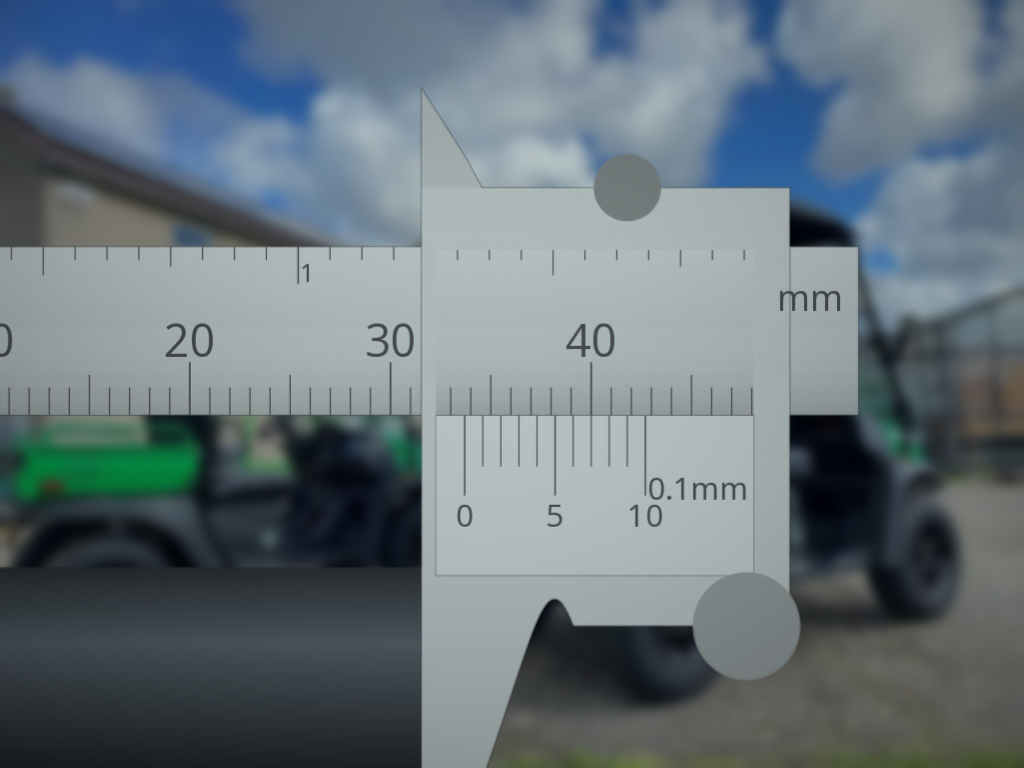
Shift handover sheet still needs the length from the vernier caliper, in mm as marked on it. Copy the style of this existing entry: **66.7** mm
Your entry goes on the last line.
**33.7** mm
